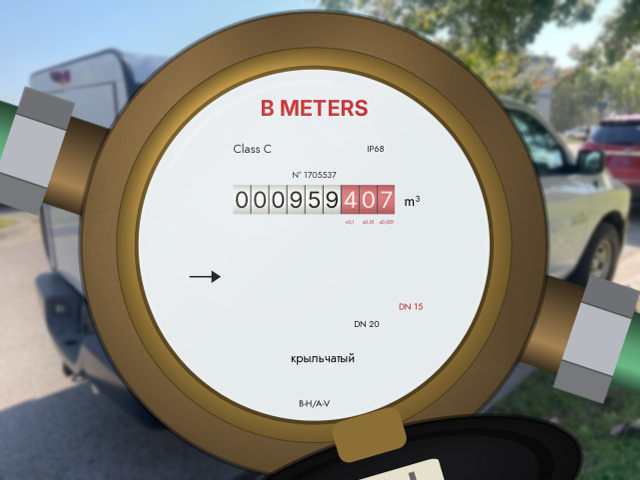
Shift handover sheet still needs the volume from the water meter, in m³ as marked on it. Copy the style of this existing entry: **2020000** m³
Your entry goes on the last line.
**959.407** m³
